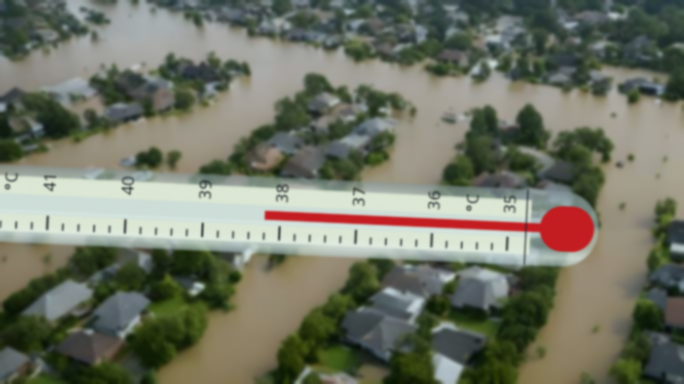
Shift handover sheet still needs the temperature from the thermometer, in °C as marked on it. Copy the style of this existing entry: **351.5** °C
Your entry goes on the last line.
**38.2** °C
